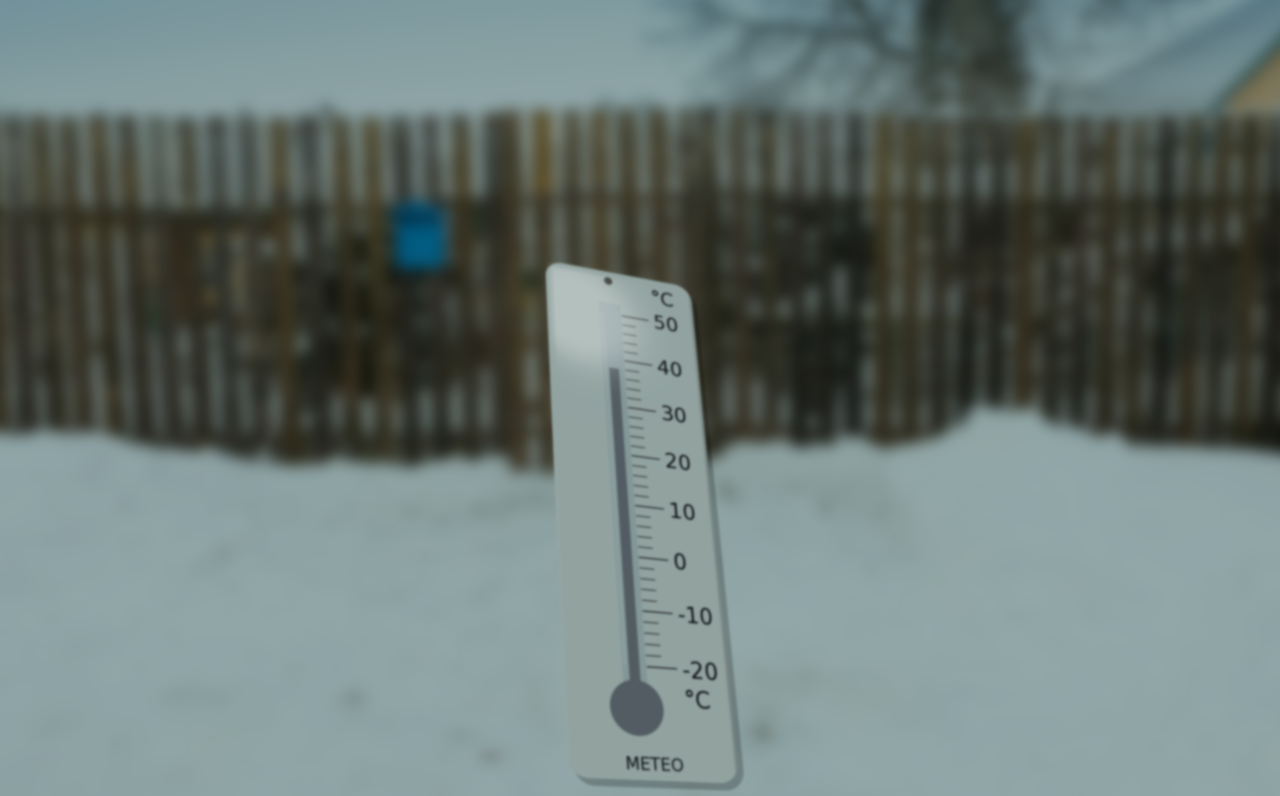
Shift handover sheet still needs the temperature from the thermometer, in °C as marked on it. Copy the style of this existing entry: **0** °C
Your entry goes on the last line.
**38** °C
